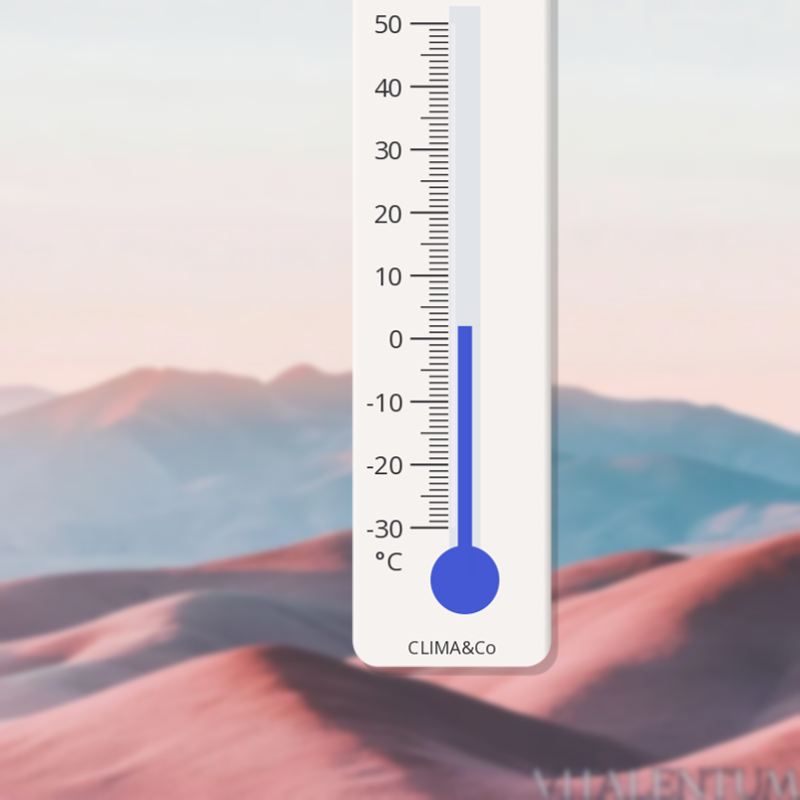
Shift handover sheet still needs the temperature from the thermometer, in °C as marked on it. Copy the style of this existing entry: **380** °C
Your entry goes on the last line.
**2** °C
